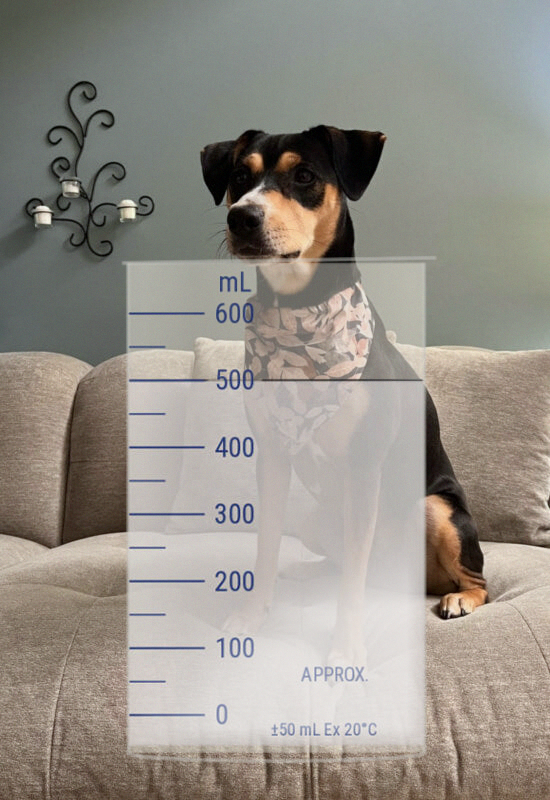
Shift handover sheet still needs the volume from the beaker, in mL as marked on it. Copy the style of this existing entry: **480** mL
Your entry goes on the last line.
**500** mL
